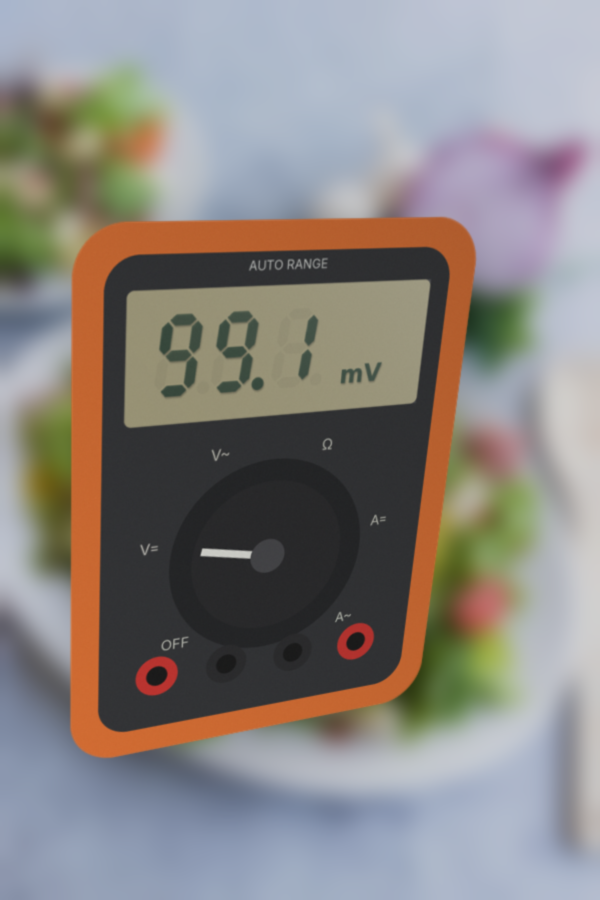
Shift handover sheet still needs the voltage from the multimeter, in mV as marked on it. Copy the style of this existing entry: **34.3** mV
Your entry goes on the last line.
**99.1** mV
